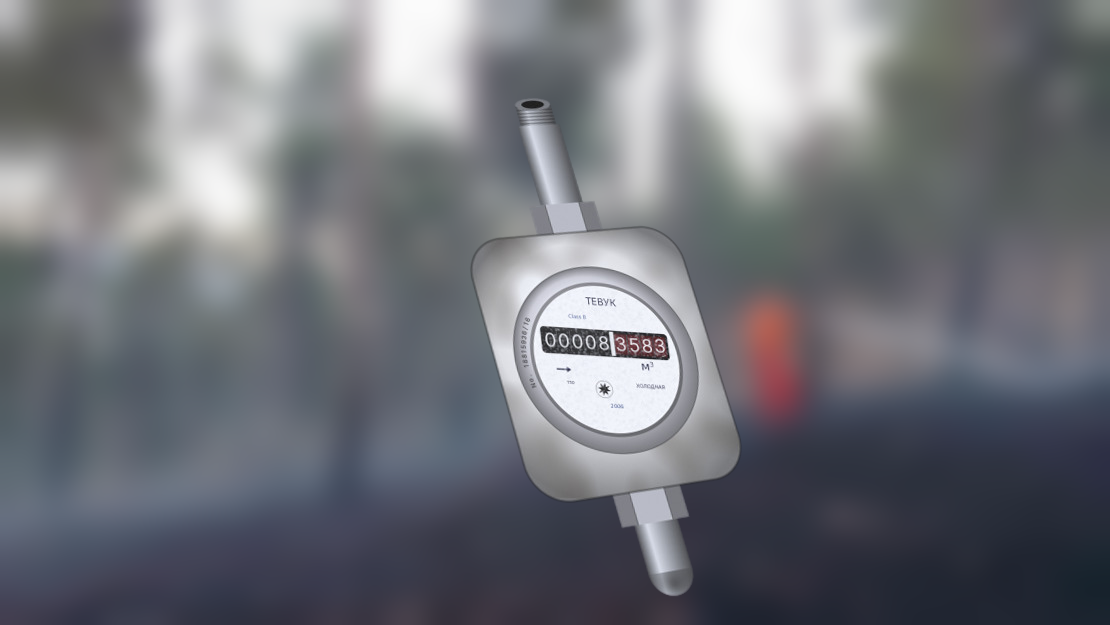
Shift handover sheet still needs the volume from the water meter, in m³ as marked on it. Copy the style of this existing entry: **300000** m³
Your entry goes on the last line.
**8.3583** m³
